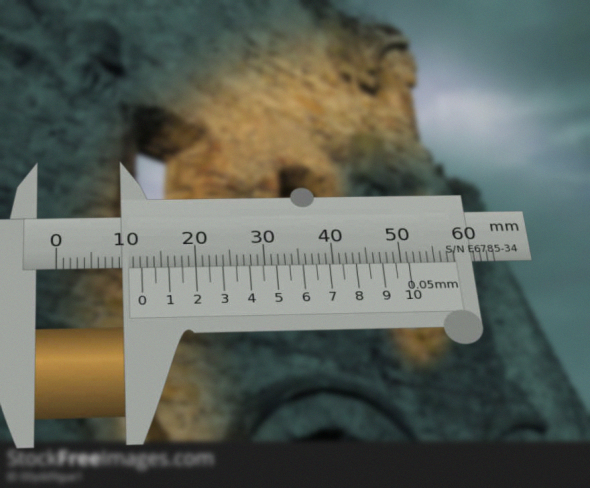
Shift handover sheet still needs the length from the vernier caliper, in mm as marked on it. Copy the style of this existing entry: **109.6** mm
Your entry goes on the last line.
**12.2** mm
